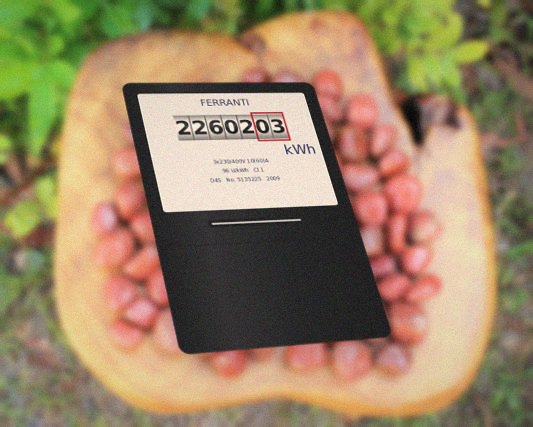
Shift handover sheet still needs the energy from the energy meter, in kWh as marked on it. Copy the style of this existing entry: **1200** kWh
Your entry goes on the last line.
**22602.03** kWh
